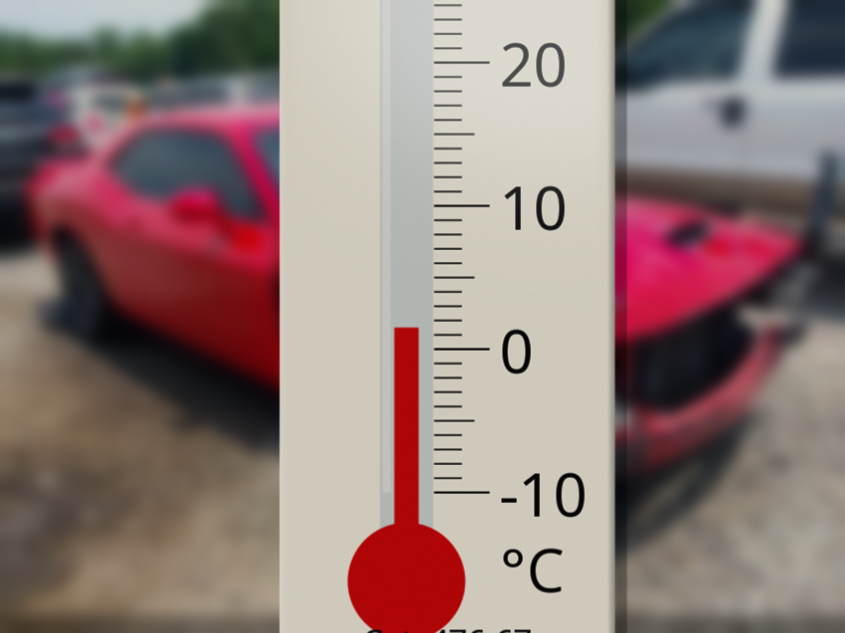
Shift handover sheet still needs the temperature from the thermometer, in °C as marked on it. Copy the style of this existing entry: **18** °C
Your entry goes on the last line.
**1.5** °C
